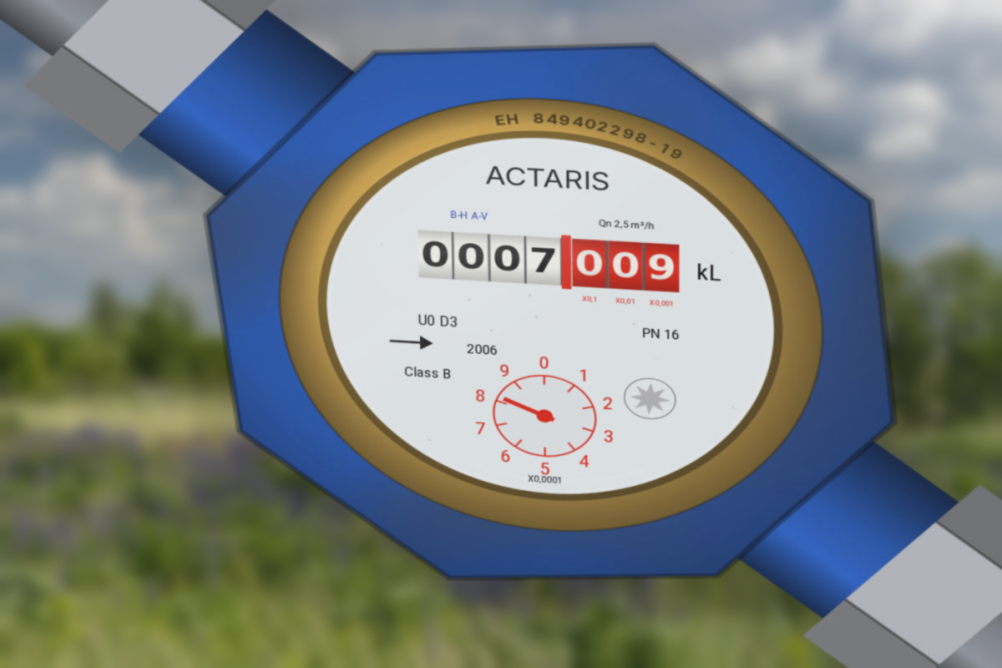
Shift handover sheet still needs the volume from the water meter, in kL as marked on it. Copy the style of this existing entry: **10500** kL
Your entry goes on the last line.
**7.0098** kL
